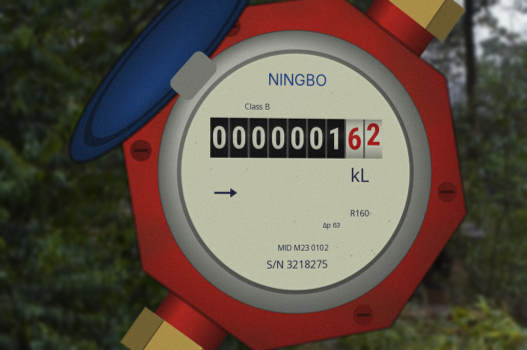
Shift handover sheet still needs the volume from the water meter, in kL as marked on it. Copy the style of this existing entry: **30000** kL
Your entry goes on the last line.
**1.62** kL
